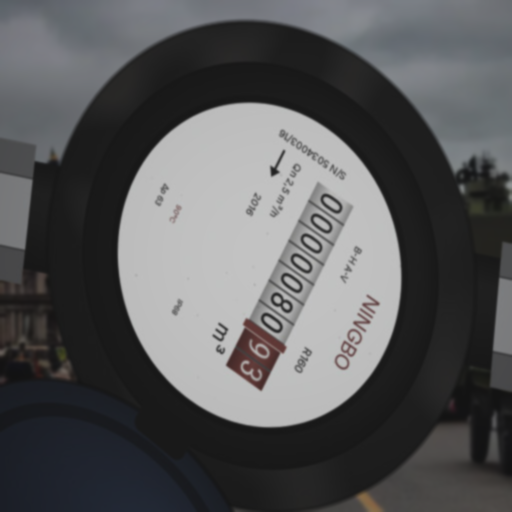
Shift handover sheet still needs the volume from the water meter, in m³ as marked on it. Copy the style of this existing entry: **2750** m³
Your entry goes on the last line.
**80.93** m³
